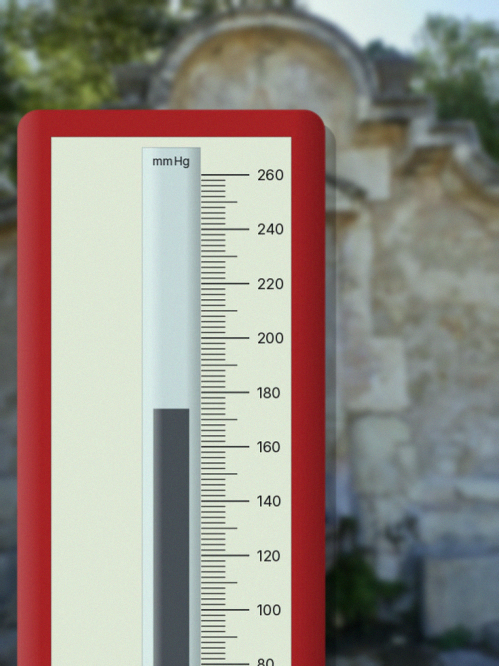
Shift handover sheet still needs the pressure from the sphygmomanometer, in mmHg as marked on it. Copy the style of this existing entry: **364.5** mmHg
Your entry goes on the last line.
**174** mmHg
